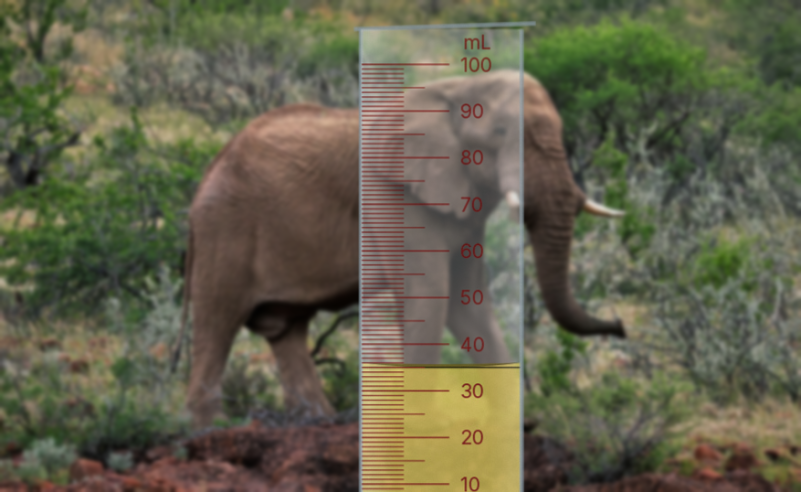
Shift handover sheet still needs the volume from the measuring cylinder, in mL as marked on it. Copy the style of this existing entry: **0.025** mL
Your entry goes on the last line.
**35** mL
